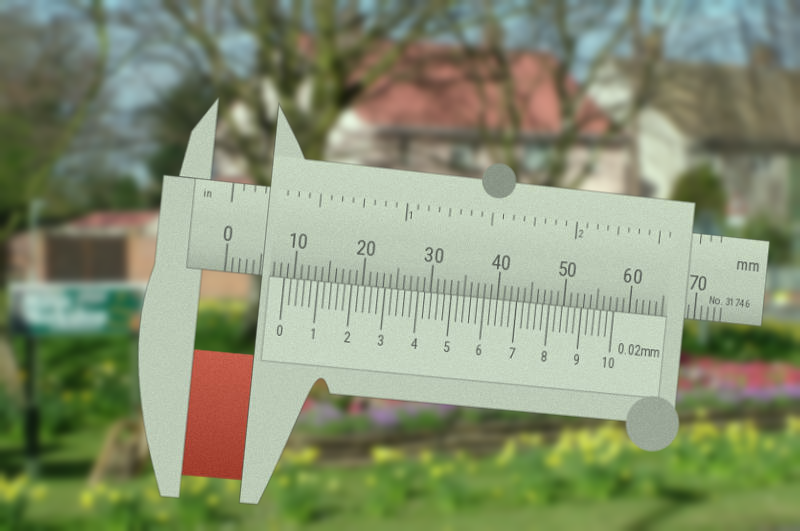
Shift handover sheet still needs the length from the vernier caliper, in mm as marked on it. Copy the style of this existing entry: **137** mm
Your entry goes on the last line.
**8.6** mm
